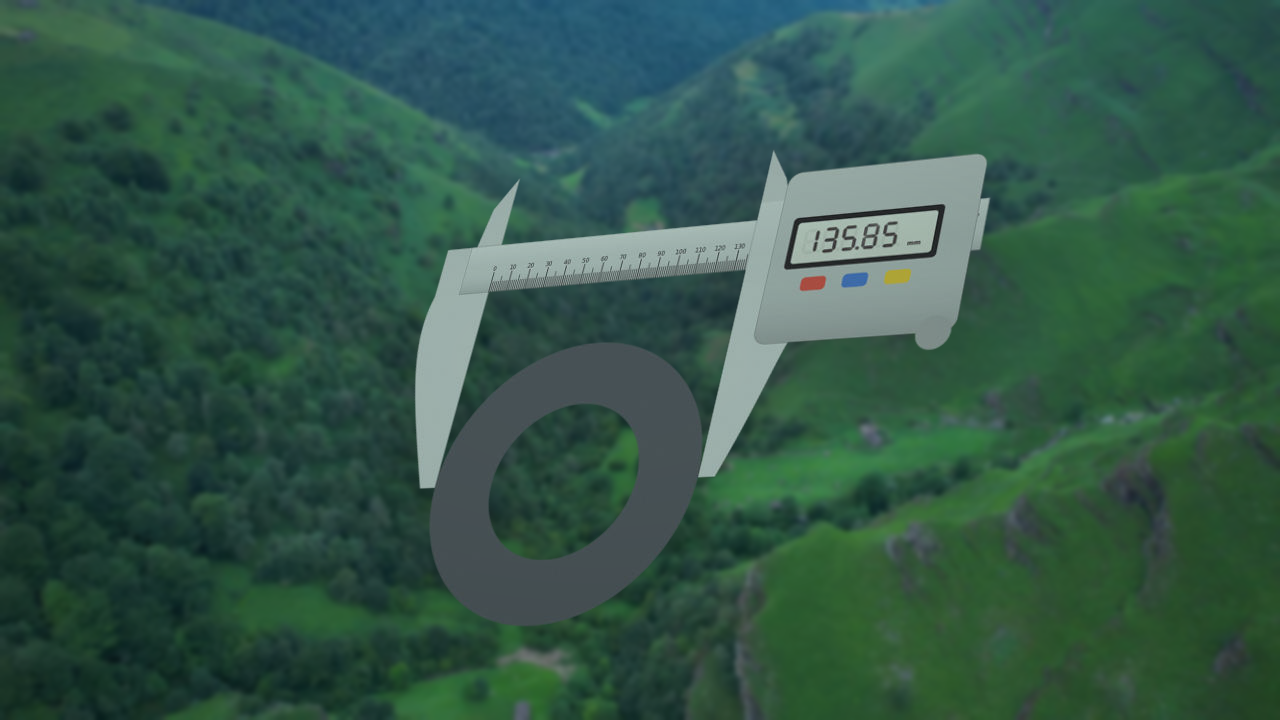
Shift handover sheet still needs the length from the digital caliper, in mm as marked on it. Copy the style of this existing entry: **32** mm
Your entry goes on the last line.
**135.85** mm
